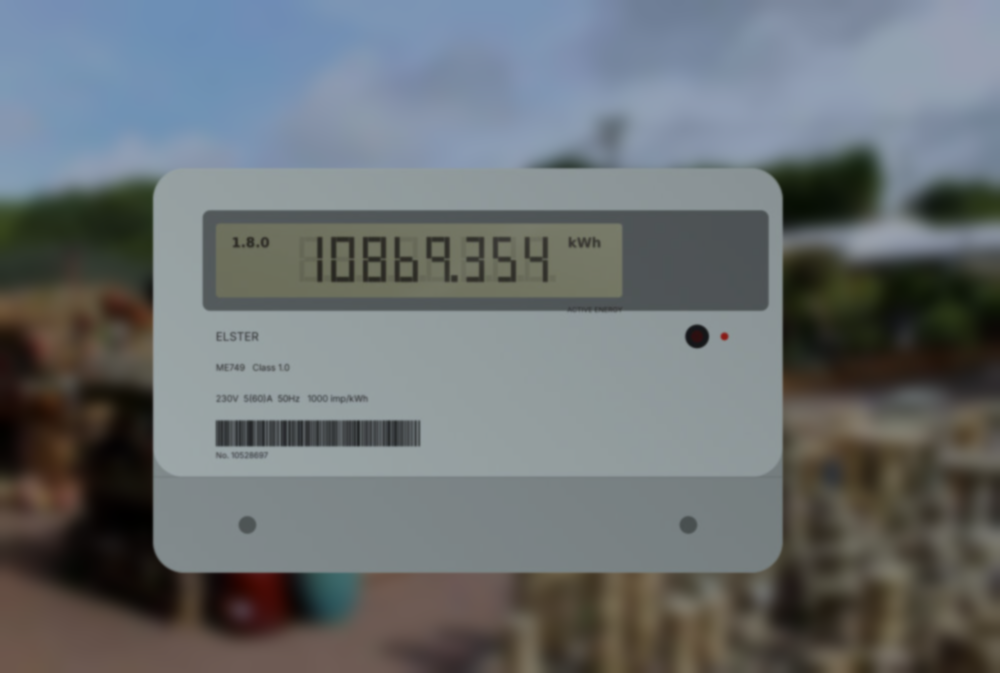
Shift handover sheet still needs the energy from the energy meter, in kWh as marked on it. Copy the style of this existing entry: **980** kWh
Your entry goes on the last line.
**10869.354** kWh
